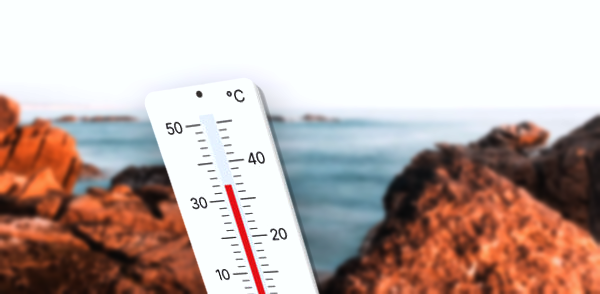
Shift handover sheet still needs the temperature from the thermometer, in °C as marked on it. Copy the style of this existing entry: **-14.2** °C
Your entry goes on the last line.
**34** °C
